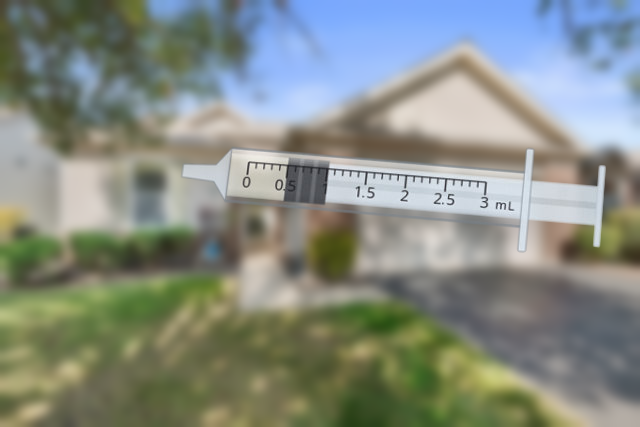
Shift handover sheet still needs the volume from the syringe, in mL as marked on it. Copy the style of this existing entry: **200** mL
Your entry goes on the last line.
**0.5** mL
